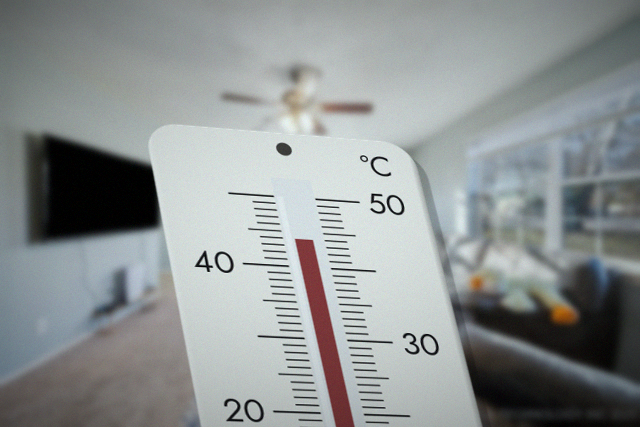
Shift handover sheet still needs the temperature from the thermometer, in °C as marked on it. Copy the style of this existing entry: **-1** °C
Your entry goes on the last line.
**44** °C
